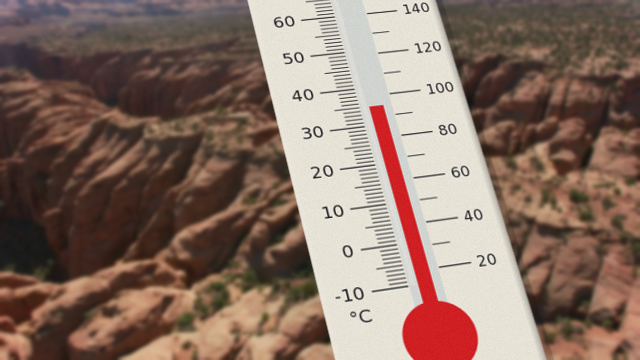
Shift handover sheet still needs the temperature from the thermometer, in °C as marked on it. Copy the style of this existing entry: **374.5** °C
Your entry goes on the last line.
**35** °C
